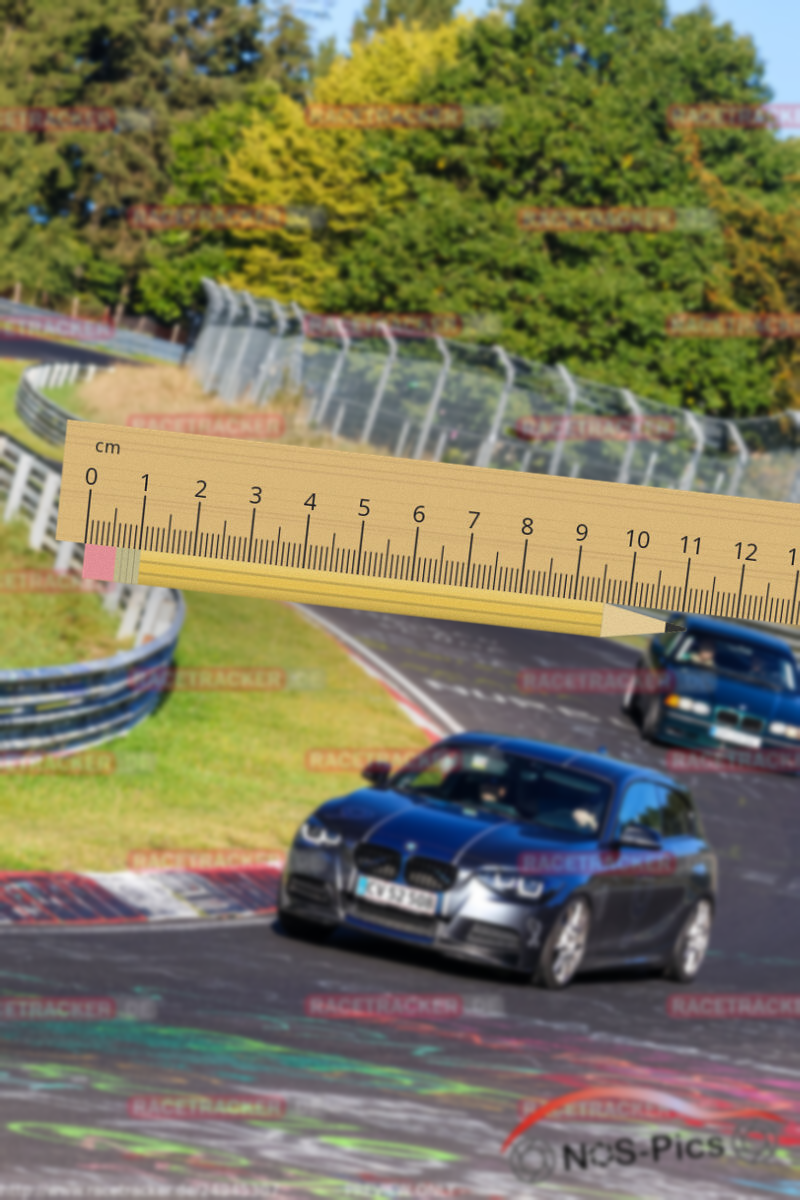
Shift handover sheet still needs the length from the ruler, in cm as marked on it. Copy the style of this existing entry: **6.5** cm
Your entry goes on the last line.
**11.1** cm
